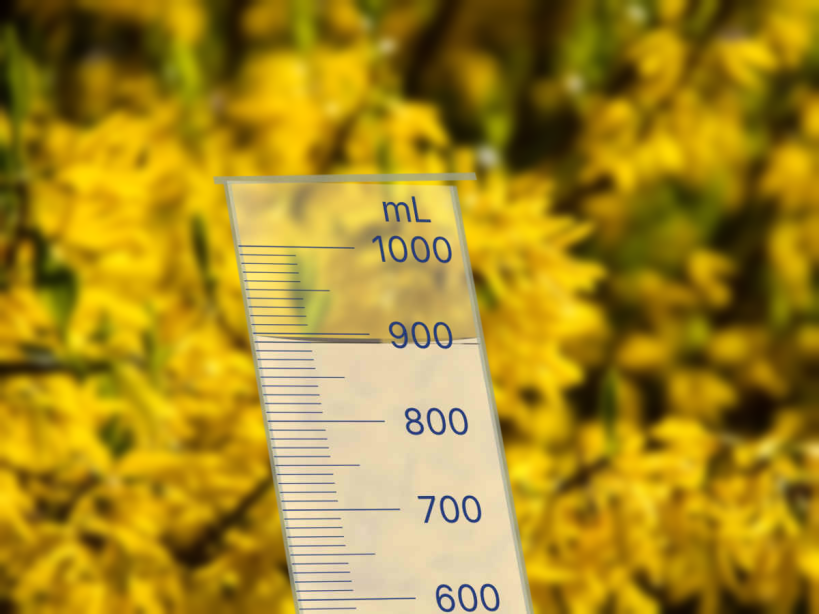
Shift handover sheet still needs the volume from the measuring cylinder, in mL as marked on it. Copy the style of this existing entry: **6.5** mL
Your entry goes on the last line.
**890** mL
